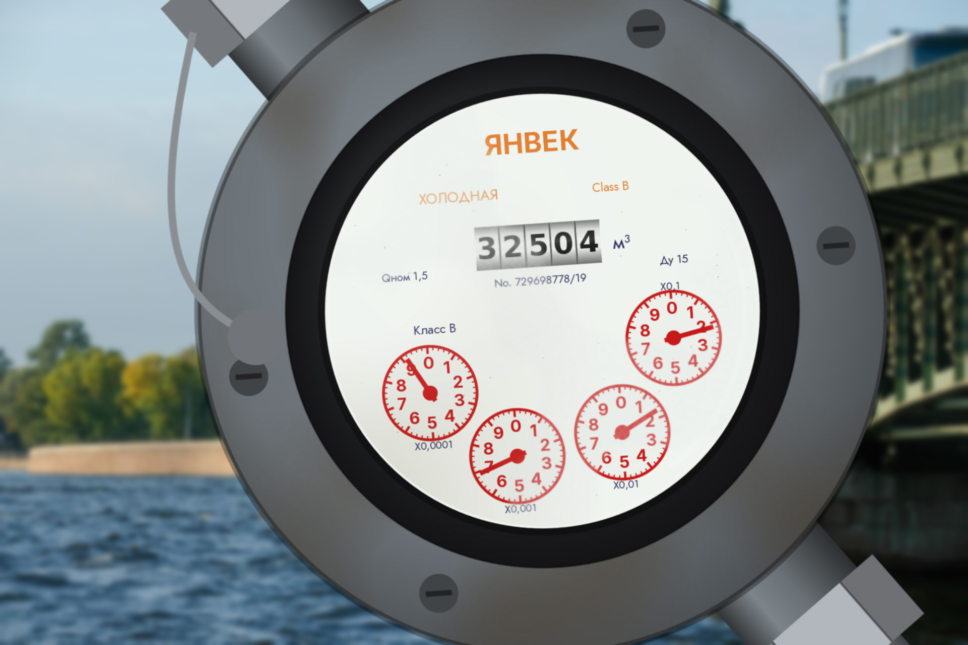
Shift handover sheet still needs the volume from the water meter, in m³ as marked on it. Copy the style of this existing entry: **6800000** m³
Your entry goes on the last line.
**32504.2169** m³
